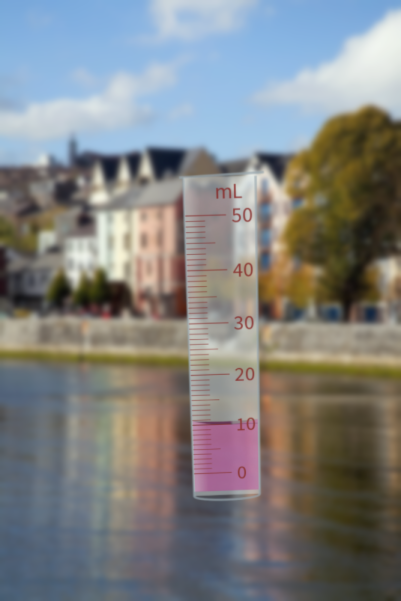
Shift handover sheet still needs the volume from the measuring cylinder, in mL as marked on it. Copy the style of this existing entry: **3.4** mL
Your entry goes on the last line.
**10** mL
